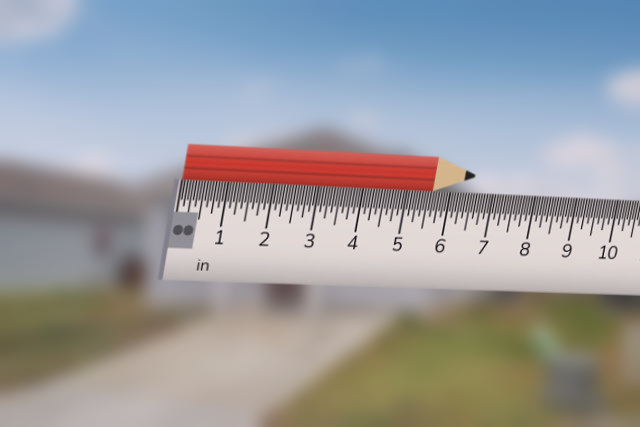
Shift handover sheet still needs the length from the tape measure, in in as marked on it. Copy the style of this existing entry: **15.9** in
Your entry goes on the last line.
**6.5** in
